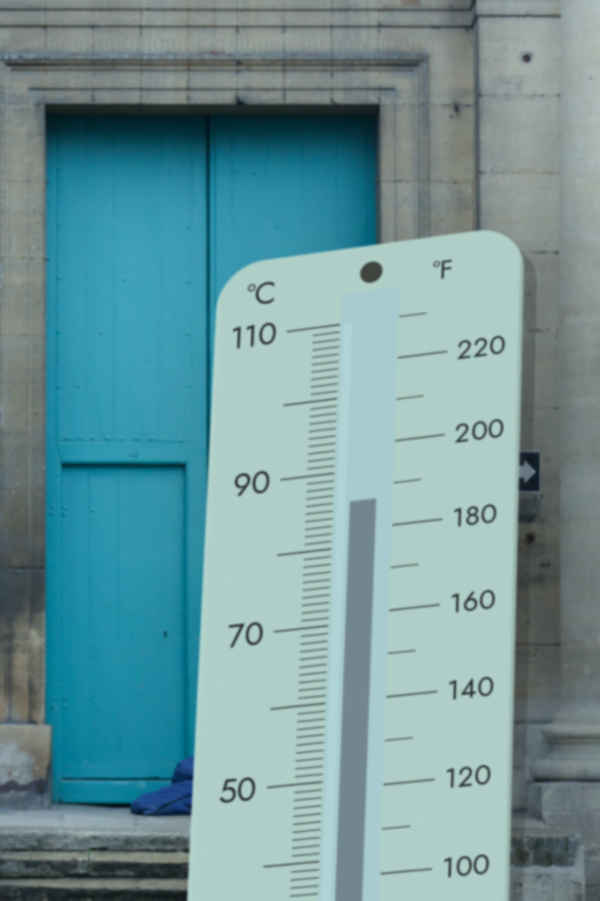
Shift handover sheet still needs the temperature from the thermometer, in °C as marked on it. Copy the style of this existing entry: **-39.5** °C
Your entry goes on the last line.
**86** °C
